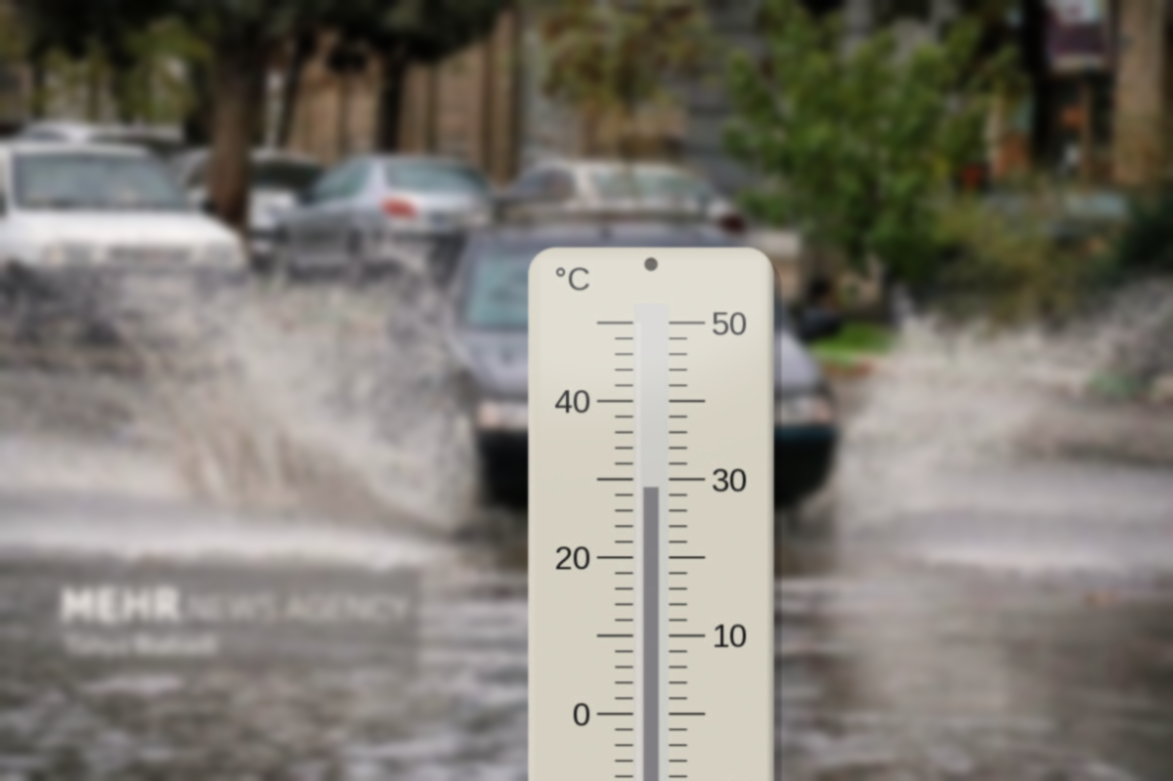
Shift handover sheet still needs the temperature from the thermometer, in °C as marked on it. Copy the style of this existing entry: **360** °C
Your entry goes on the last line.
**29** °C
